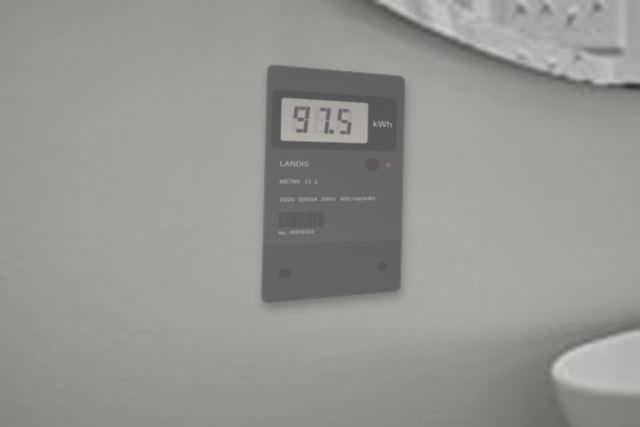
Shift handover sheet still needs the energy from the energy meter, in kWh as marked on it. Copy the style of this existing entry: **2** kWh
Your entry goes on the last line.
**97.5** kWh
